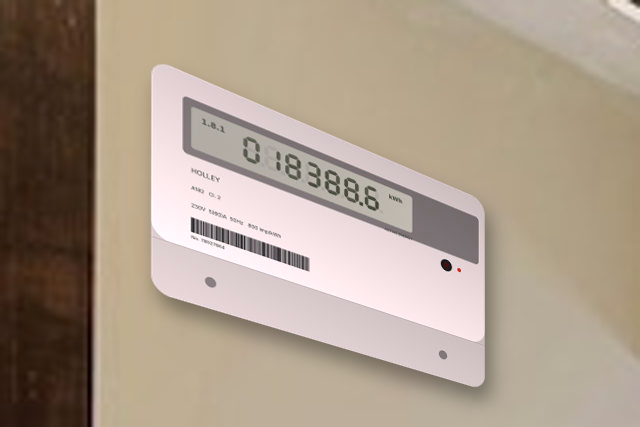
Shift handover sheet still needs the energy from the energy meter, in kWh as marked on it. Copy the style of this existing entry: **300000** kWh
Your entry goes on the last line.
**18388.6** kWh
